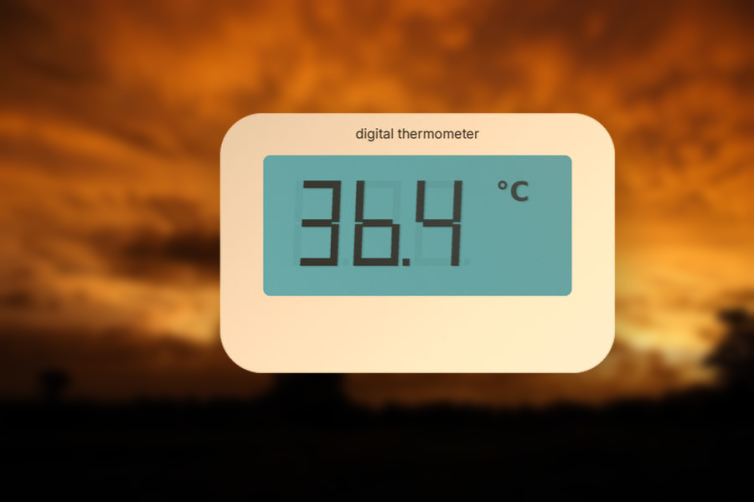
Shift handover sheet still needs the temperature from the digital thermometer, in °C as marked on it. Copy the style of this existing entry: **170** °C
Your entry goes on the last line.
**36.4** °C
